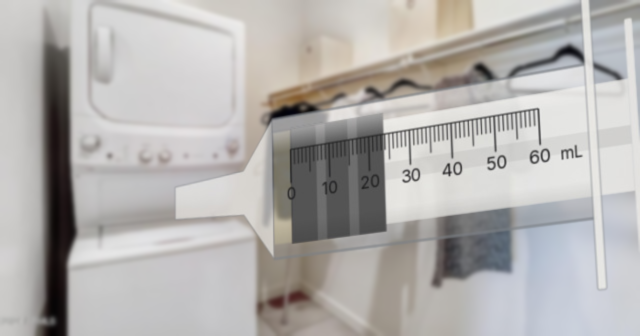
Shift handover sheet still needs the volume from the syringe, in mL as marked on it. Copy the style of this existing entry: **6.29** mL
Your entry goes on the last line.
**0** mL
